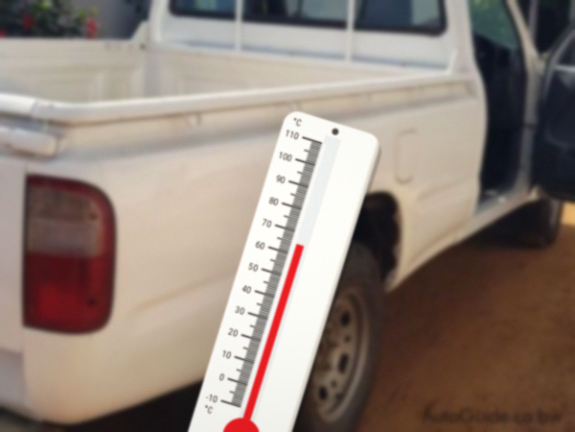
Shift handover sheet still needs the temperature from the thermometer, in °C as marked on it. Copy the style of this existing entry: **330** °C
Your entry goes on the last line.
**65** °C
